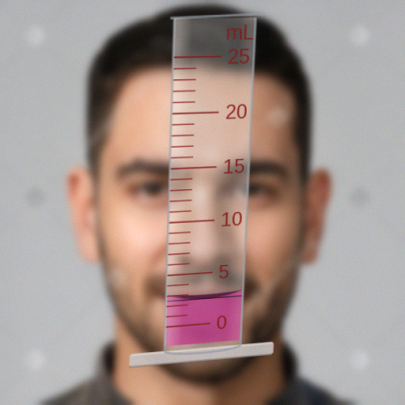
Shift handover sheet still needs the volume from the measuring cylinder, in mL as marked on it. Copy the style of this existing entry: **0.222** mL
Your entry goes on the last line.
**2.5** mL
